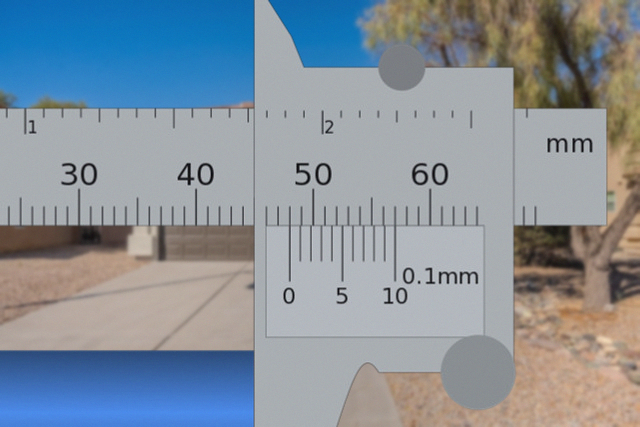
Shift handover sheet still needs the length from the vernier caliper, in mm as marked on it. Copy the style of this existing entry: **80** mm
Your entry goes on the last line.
**48.0** mm
